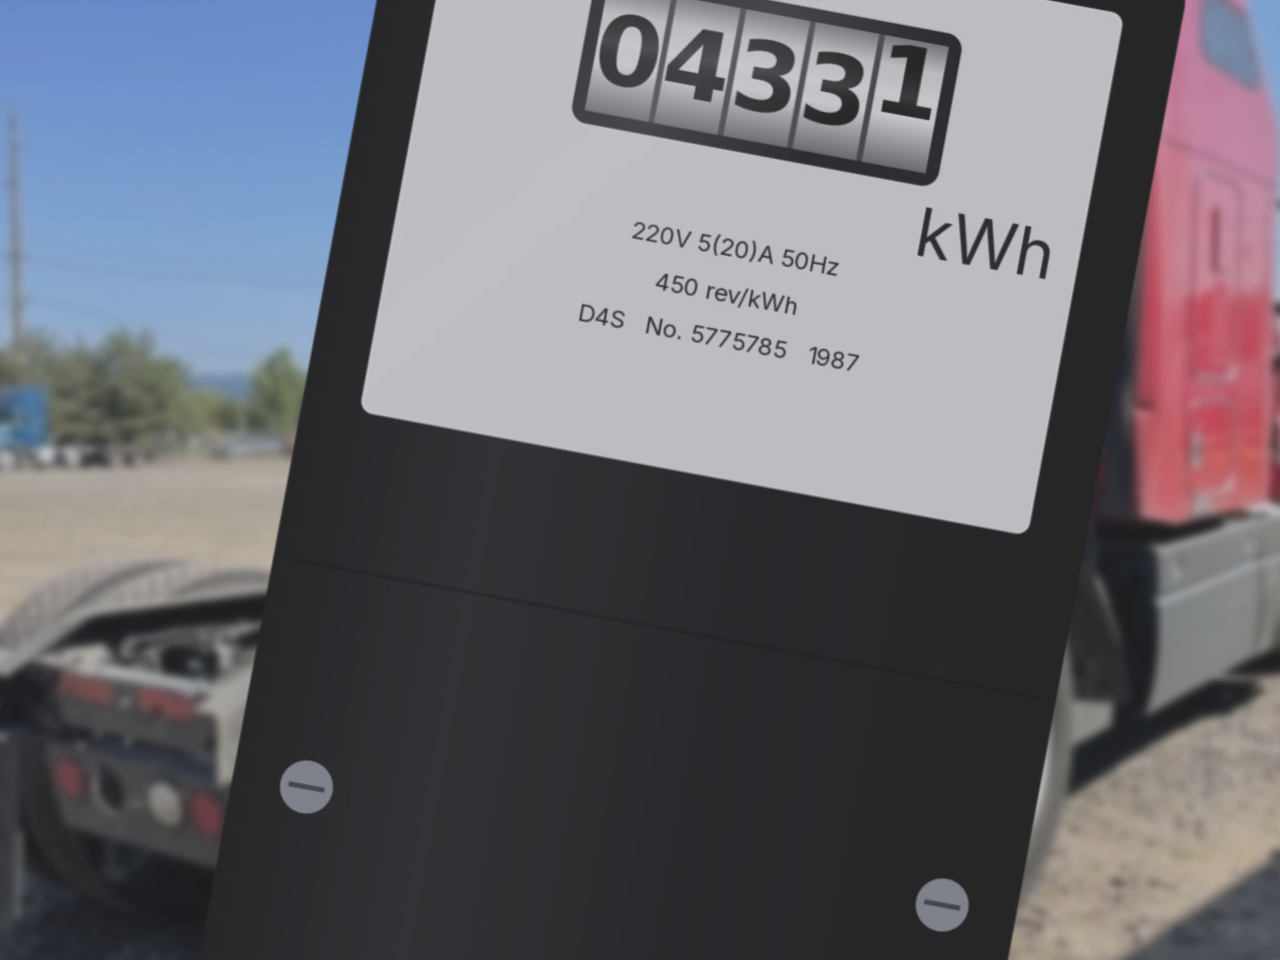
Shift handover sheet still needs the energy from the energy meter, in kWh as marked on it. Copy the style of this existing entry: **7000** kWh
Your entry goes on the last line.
**4331** kWh
